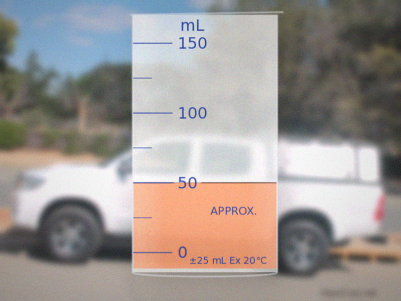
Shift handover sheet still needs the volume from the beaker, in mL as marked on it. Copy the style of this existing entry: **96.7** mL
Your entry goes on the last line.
**50** mL
